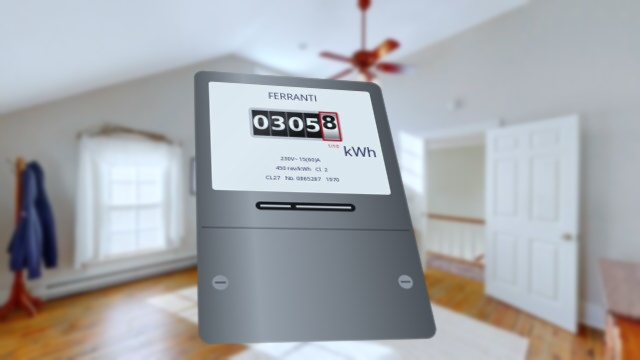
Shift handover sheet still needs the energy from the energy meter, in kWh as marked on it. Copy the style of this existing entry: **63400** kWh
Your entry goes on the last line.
**305.8** kWh
